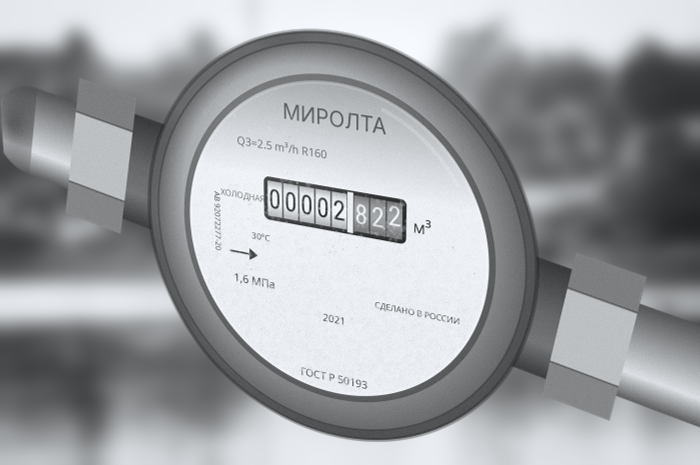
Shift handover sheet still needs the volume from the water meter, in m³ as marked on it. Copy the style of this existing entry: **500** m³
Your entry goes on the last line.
**2.822** m³
